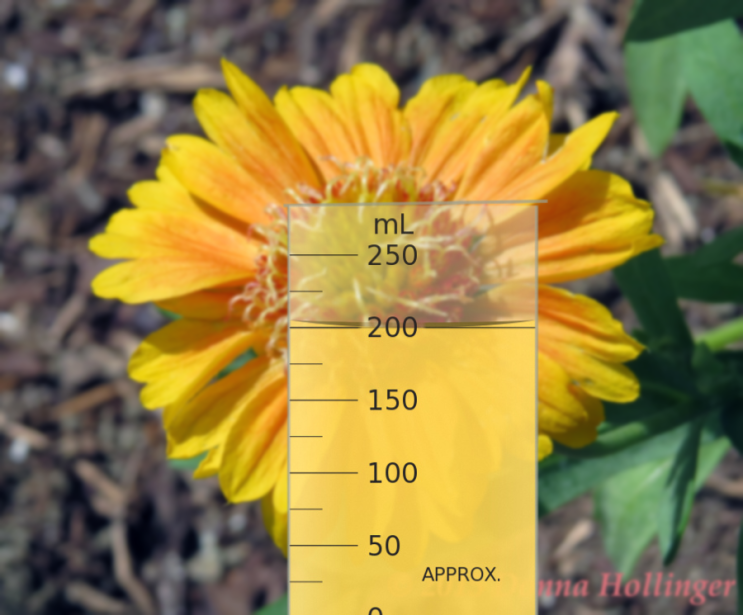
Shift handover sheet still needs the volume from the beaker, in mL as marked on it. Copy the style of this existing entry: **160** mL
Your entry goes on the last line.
**200** mL
